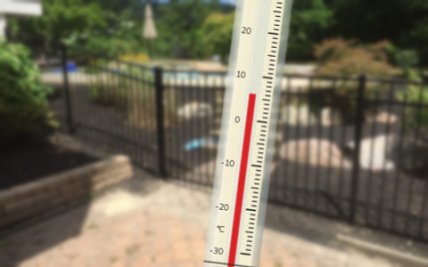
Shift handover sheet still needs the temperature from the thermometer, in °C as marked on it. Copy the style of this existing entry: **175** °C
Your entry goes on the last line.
**6** °C
